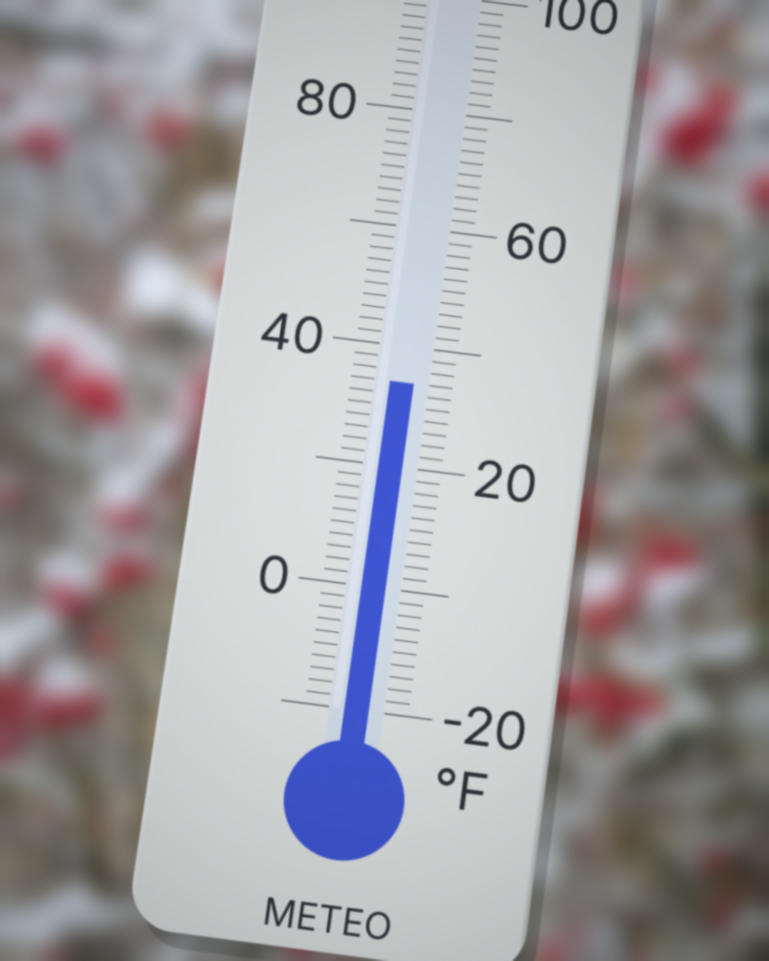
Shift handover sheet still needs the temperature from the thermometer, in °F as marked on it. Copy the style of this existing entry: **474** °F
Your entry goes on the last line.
**34** °F
